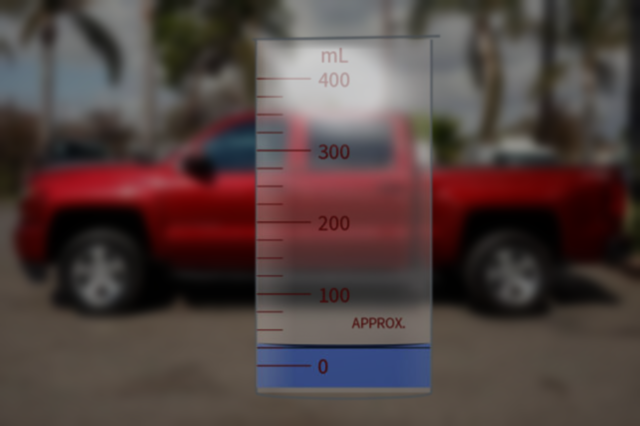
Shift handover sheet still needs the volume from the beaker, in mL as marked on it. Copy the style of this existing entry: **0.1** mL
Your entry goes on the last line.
**25** mL
